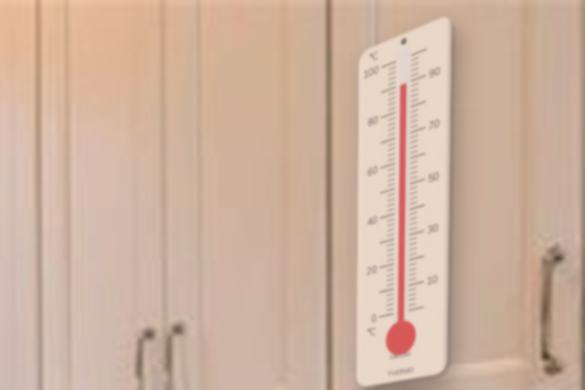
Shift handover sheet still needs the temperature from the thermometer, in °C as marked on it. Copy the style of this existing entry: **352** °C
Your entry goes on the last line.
**90** °C
